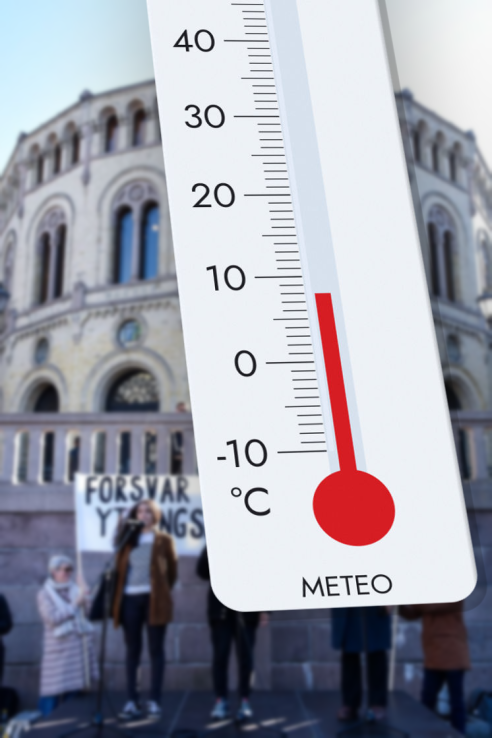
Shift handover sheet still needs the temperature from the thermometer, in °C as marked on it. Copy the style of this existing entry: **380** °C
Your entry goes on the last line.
**8** °C
